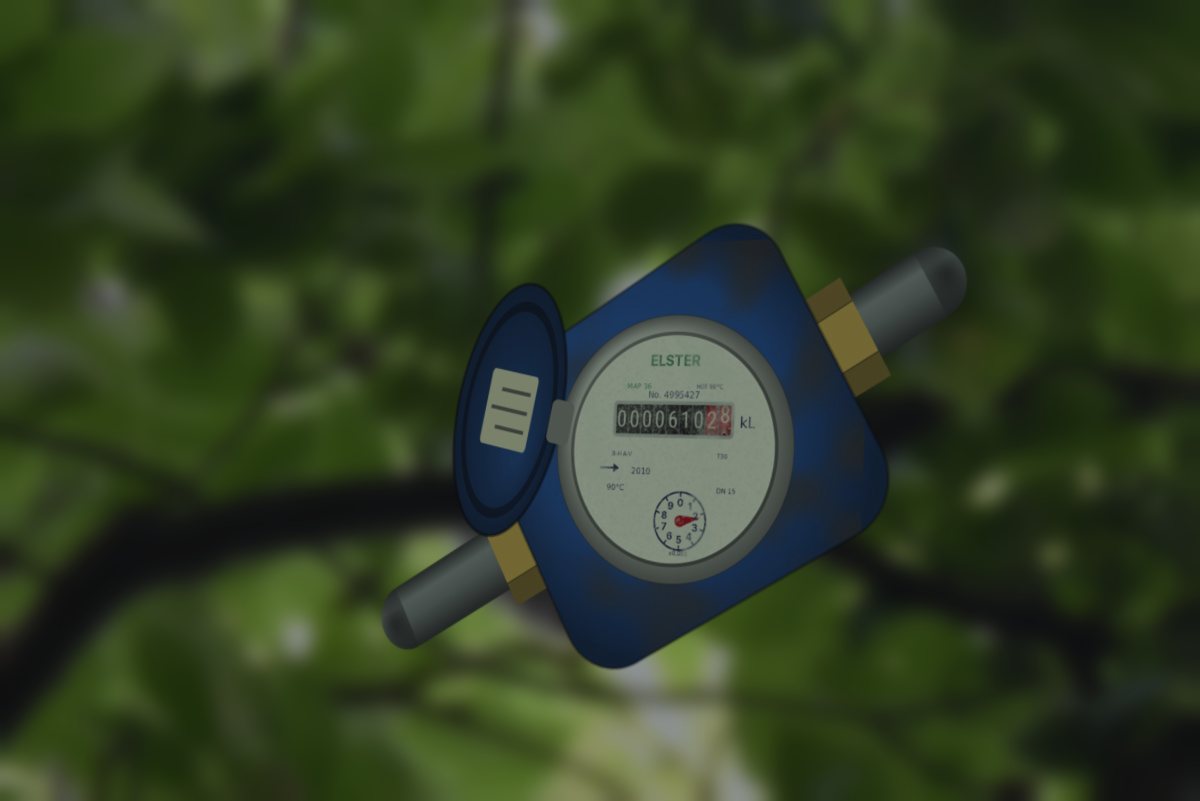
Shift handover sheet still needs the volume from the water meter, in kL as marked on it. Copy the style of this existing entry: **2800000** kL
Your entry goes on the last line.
**610.282** kL
